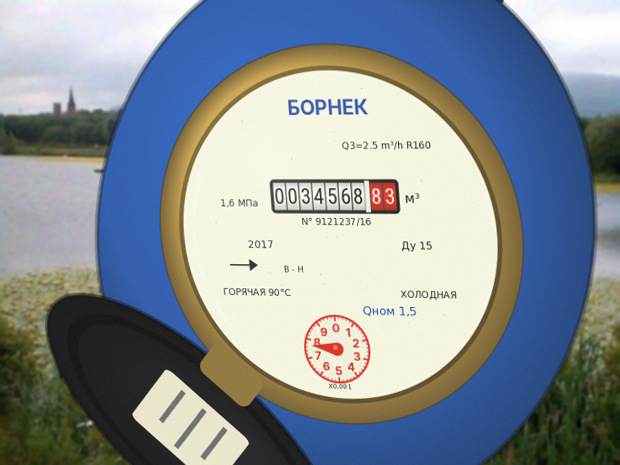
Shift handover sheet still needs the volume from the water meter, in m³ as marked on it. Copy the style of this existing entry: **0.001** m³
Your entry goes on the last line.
**34568.837** m³
